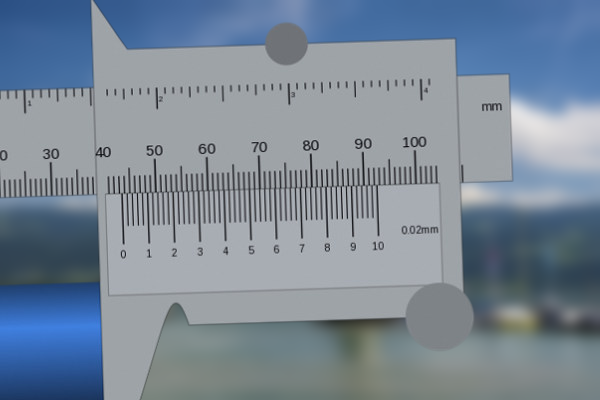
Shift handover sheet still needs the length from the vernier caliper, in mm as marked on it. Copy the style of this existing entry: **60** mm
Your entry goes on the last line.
**43.5** mm
